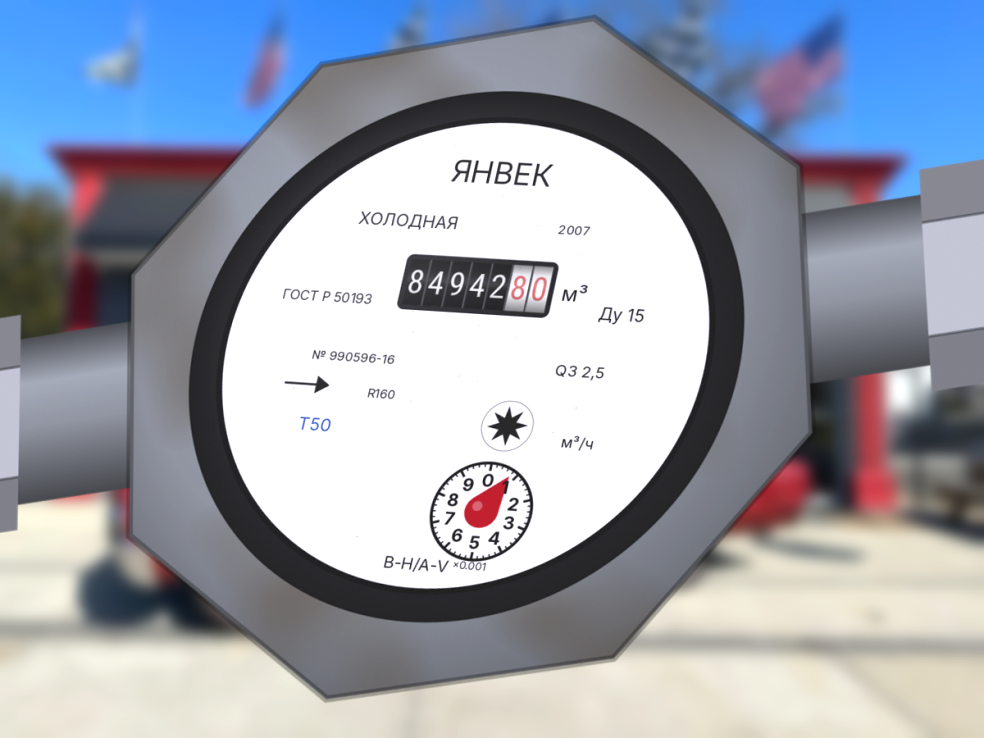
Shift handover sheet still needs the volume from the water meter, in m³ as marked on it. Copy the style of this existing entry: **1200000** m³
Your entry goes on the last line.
**84942.800** m³
